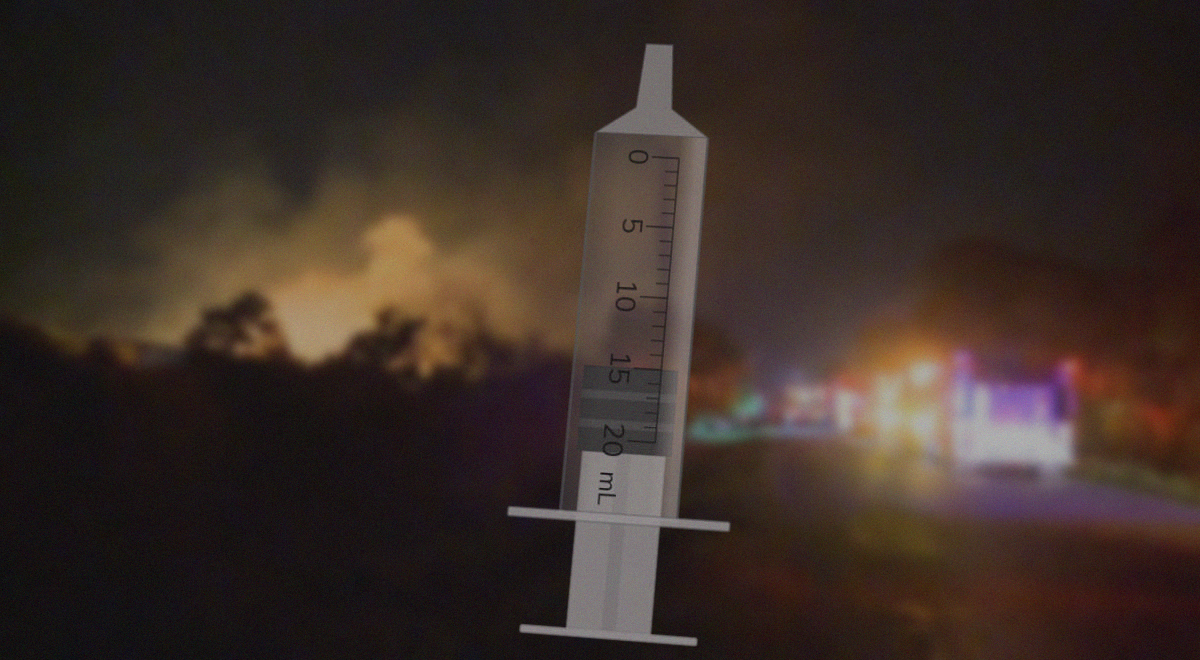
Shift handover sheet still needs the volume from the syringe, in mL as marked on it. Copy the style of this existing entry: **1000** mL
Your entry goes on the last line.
**15** mL
